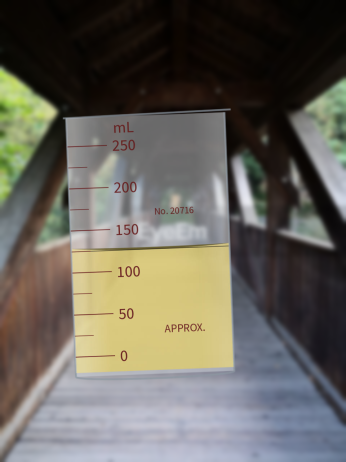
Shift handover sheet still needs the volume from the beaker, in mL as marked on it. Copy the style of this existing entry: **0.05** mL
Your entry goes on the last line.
**125** mL
